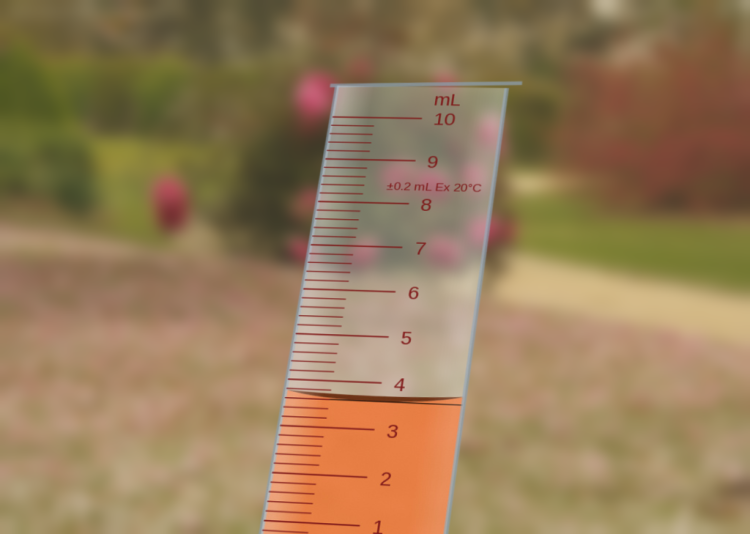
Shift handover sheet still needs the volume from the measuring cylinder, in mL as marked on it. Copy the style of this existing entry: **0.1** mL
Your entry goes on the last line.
**3.6** mL
